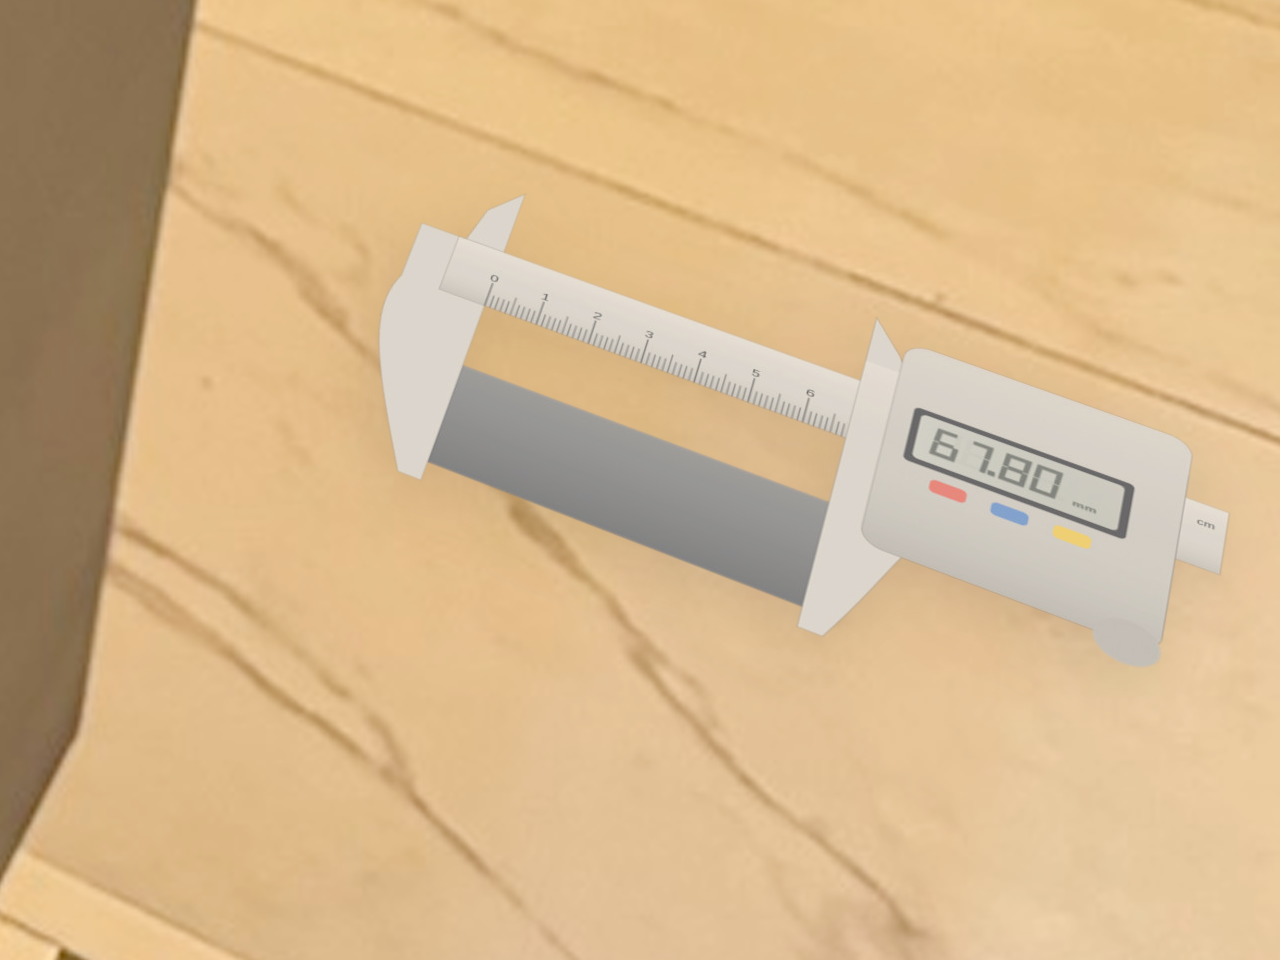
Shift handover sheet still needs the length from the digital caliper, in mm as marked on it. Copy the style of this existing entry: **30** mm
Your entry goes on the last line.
**67.80** mm
